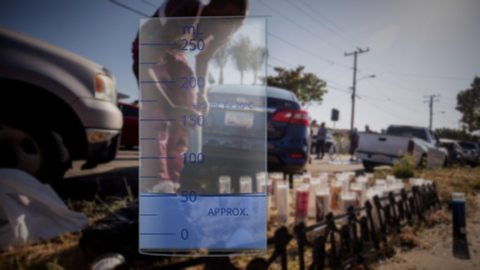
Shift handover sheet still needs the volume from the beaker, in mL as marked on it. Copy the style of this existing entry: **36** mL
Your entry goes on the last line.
**50** mL
